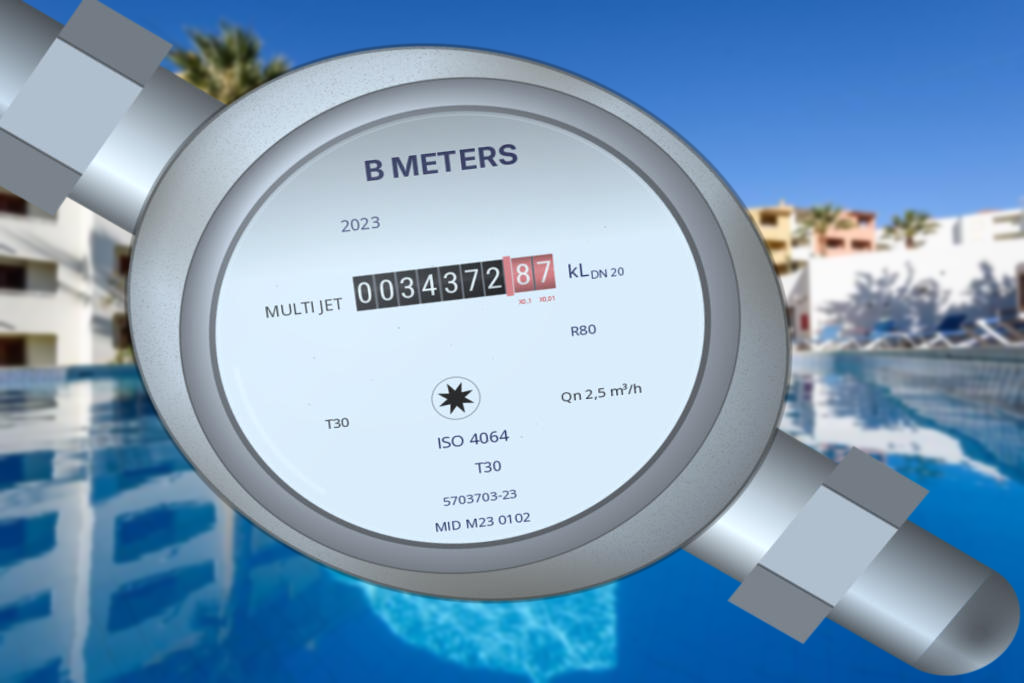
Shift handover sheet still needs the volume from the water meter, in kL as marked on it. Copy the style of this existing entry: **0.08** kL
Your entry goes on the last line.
**34372.87** kL
